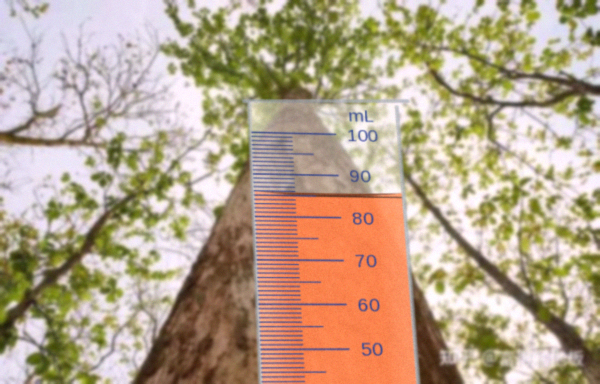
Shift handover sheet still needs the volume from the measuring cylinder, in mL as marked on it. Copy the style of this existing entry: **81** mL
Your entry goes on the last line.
**85** mL
